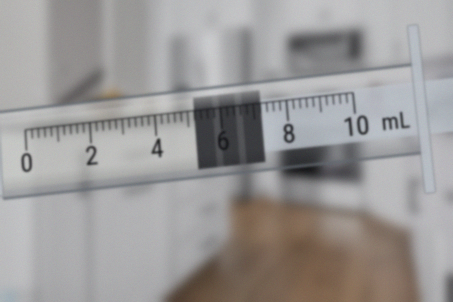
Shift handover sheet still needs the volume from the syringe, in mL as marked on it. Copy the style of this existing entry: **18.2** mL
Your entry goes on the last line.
**5.2** mL
